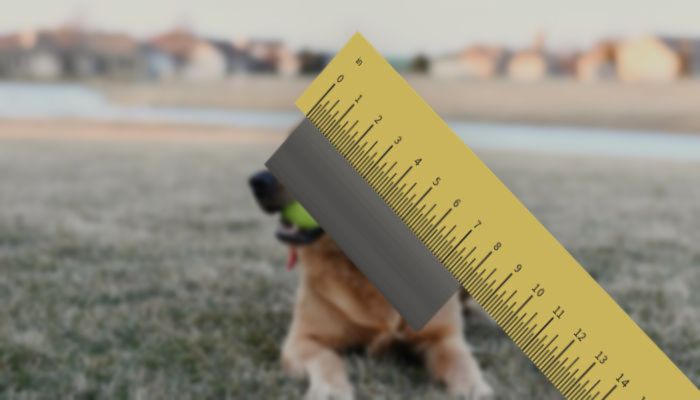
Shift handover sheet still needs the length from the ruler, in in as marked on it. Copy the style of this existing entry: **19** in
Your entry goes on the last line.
**8** in
